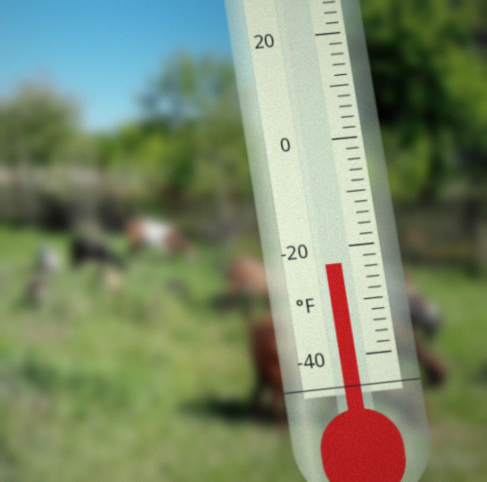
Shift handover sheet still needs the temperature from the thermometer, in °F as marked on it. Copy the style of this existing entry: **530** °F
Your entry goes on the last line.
**-23** °F
